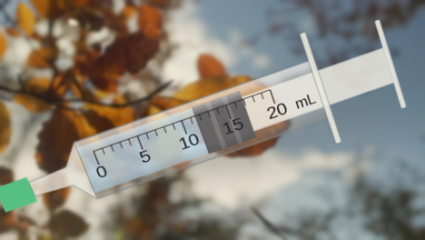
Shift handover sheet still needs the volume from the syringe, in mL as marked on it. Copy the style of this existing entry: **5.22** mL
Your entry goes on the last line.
**11.5** mL
